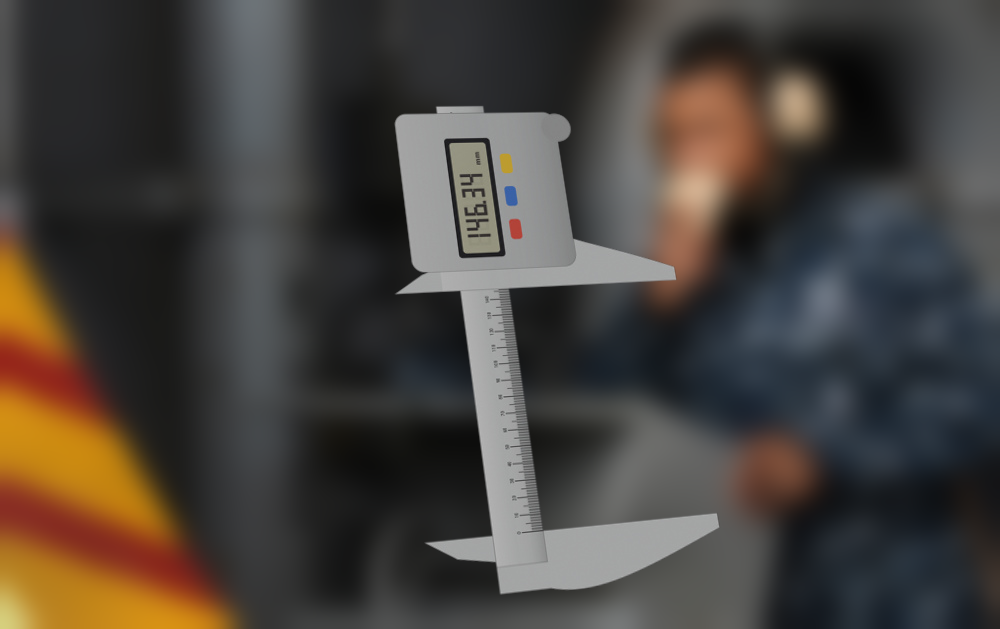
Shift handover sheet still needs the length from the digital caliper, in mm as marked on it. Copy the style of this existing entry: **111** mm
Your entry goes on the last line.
**146.34** mm
